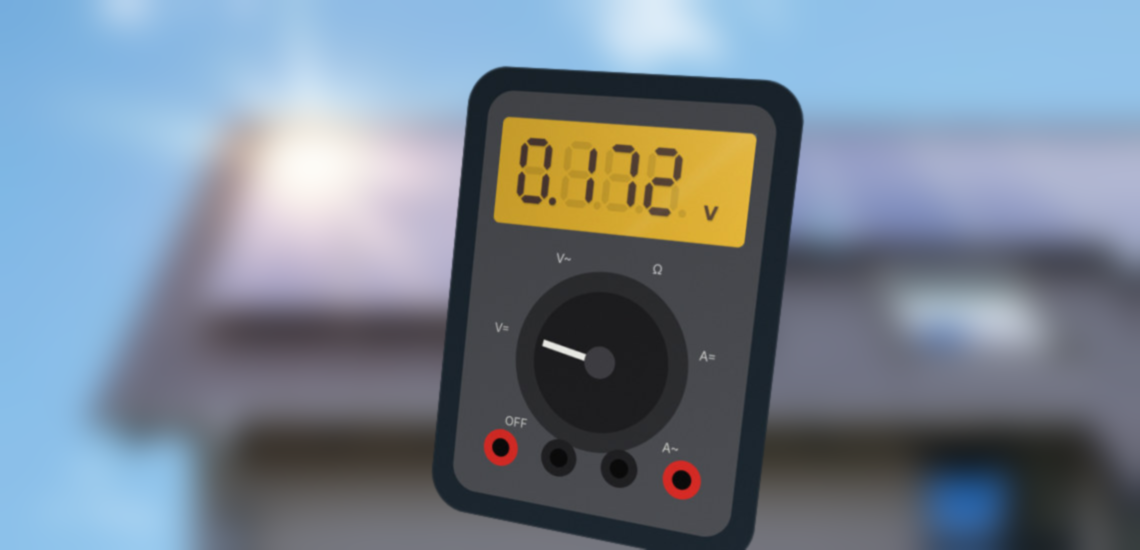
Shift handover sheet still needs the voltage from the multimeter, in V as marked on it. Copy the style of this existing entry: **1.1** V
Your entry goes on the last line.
**0.172** V
